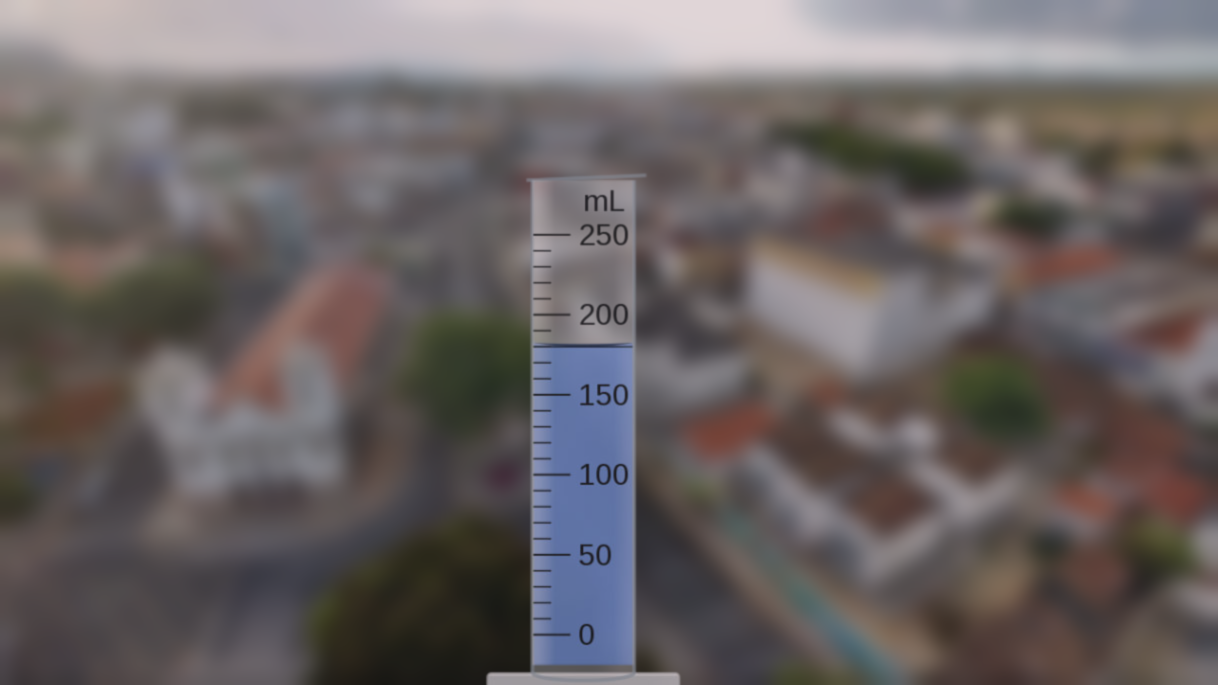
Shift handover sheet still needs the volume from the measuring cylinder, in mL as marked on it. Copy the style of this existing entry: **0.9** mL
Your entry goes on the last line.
**180** mL
